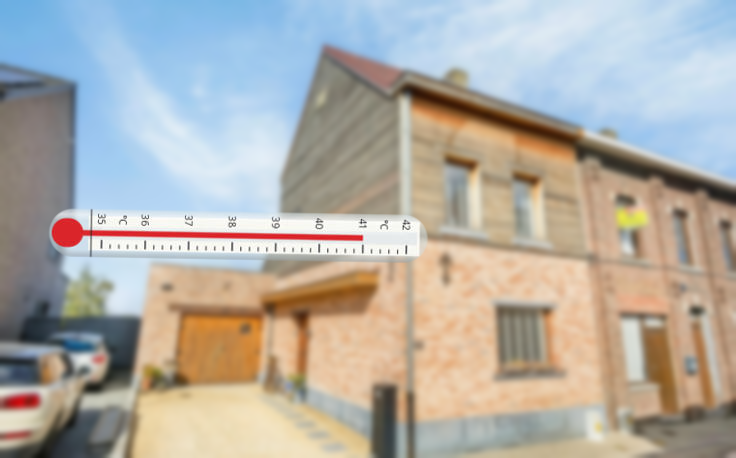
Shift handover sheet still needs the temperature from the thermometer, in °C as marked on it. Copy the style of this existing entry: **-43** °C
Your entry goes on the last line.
**41** °C
